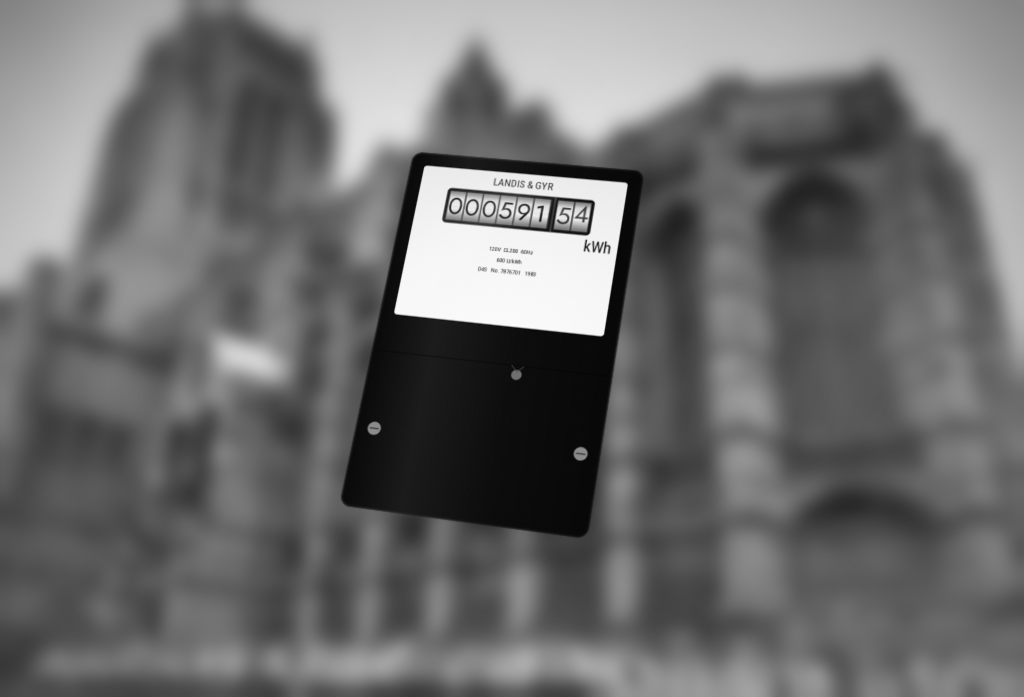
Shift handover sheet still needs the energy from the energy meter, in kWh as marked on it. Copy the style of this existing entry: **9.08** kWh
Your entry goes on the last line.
**591.54** kWh
